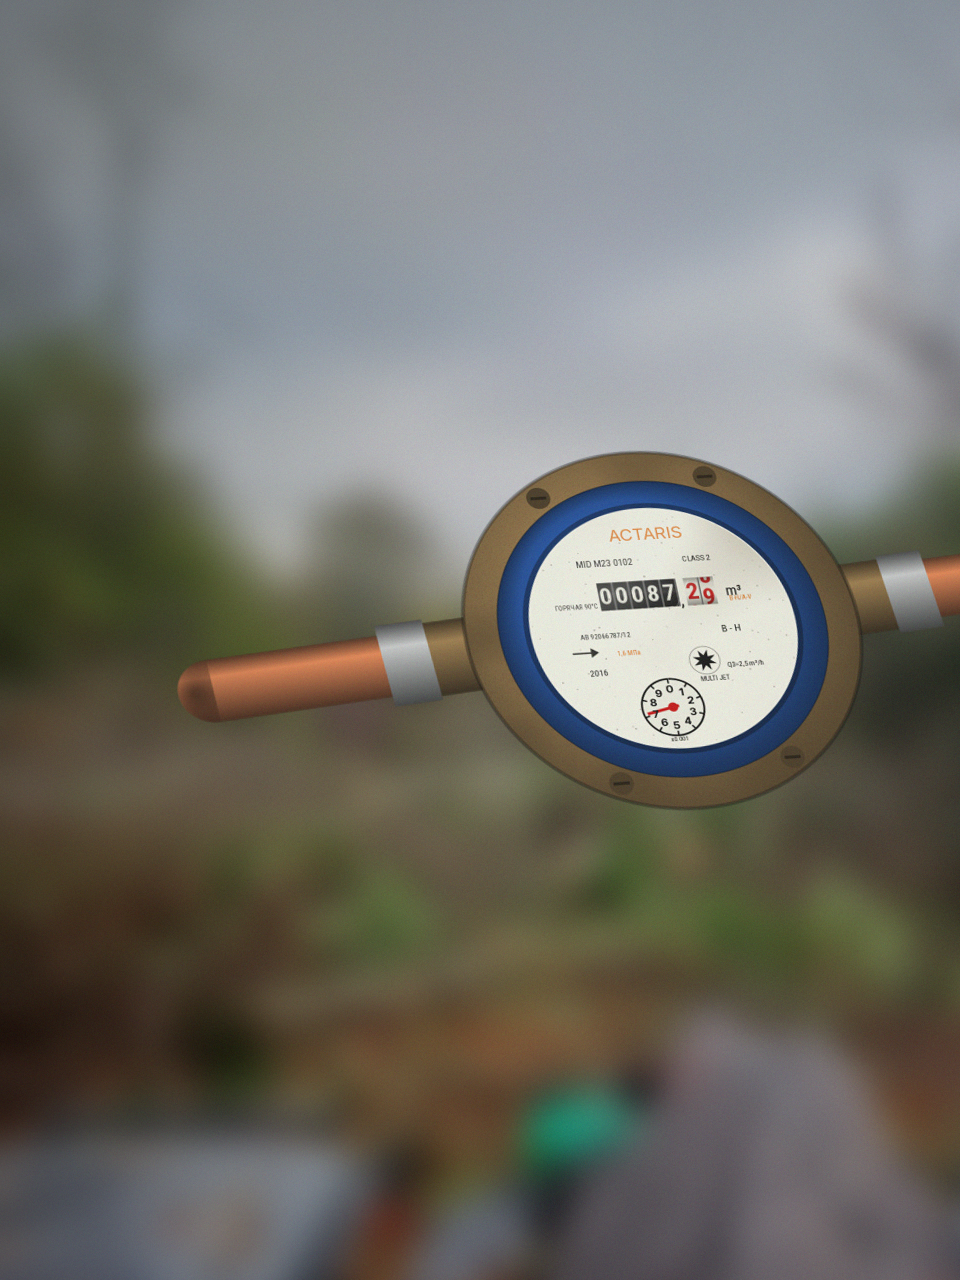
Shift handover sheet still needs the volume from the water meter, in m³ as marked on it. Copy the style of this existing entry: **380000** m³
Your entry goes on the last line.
**87.287** m³
